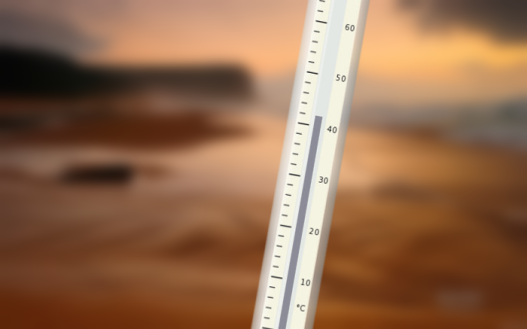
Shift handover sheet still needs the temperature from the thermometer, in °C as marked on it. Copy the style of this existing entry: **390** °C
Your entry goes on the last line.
**42** °C
